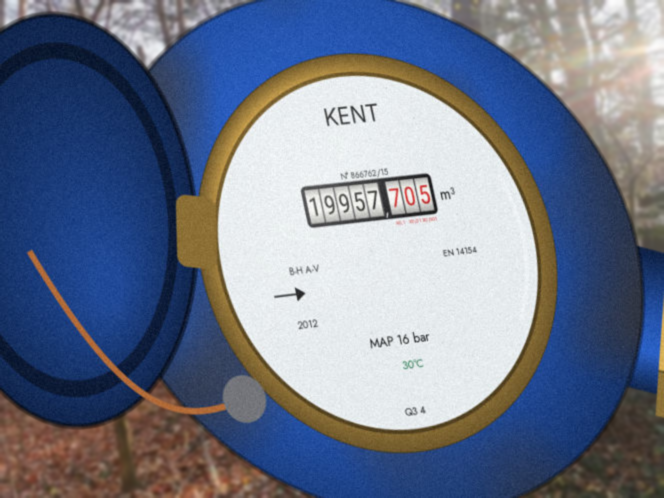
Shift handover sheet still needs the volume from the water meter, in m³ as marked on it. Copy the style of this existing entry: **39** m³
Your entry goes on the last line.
**19957.705** m³
